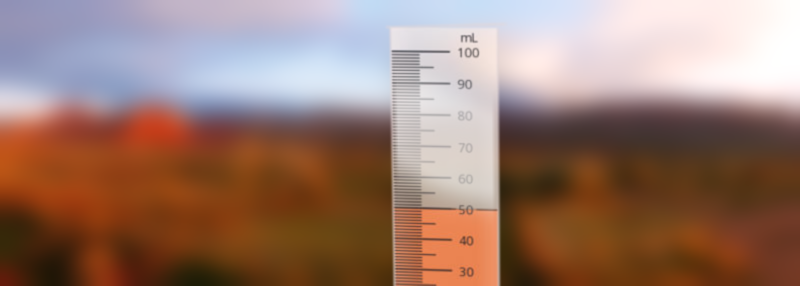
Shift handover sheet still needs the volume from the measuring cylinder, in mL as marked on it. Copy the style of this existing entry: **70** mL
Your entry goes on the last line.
**50** mL
